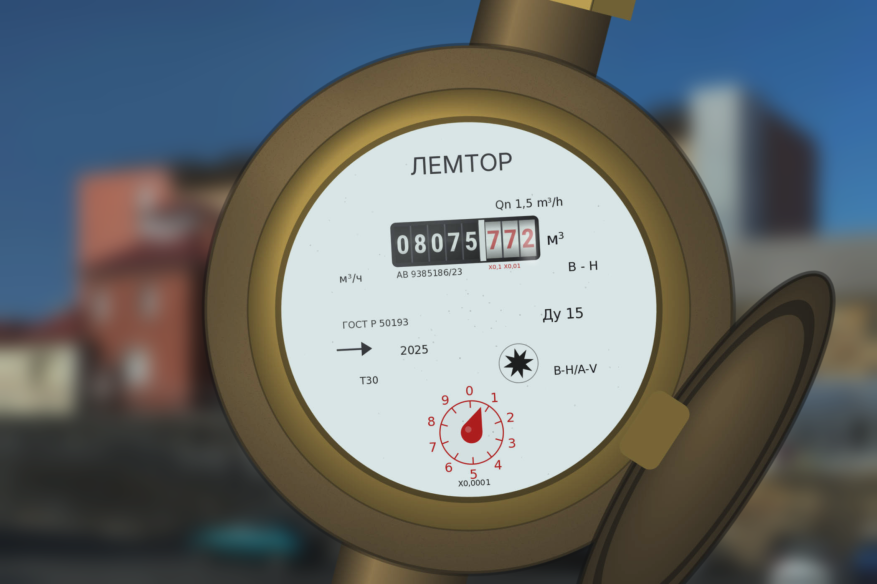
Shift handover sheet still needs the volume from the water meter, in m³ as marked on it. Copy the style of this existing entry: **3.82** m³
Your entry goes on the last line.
**8075.7720** m³
